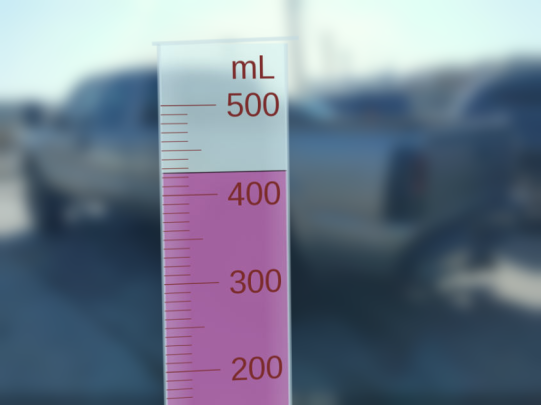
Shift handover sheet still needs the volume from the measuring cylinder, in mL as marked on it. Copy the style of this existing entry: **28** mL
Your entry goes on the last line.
**425** mL
